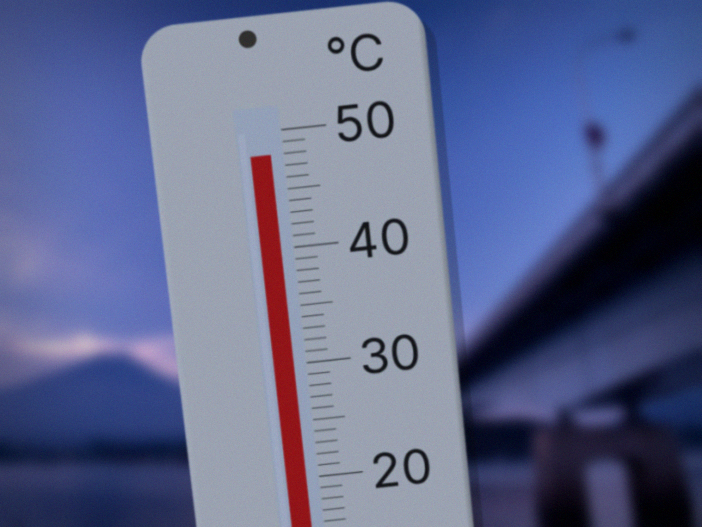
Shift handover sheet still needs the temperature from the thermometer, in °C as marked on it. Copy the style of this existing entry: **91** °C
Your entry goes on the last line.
**48** °C
